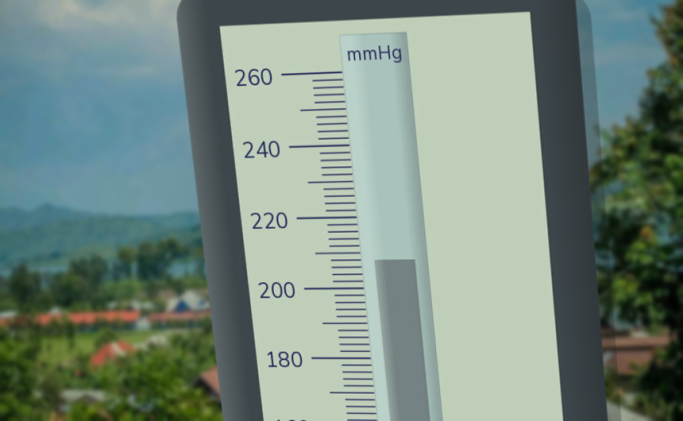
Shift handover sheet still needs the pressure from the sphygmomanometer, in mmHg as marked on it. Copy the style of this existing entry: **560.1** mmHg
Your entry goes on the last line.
**208** mmHg
